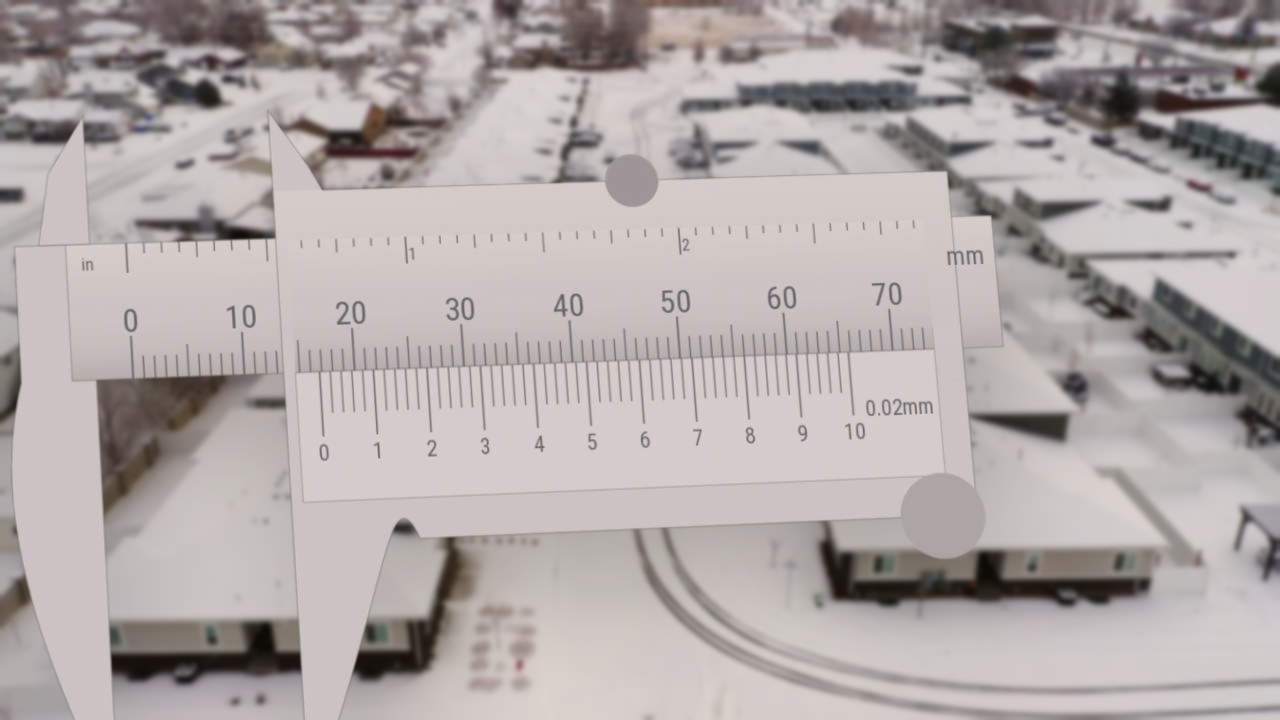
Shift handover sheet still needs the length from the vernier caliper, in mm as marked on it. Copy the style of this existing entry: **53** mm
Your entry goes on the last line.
**16.8** mm
